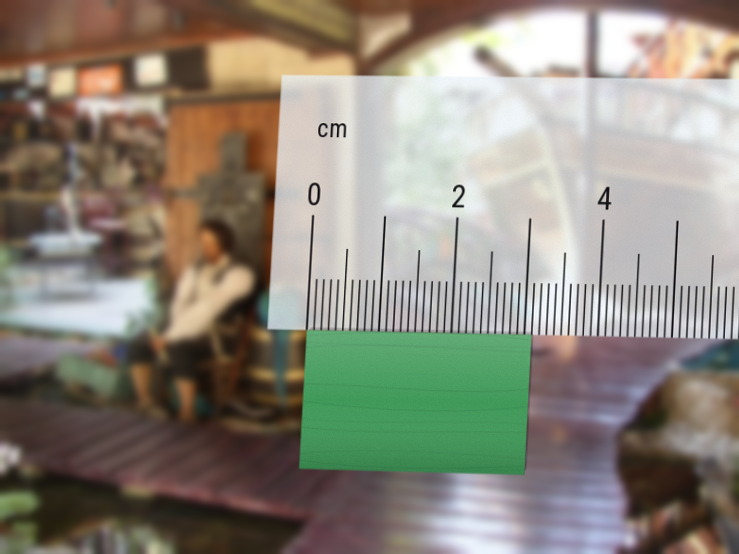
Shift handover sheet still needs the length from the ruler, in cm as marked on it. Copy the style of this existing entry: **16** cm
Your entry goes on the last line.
**3.1** cm
